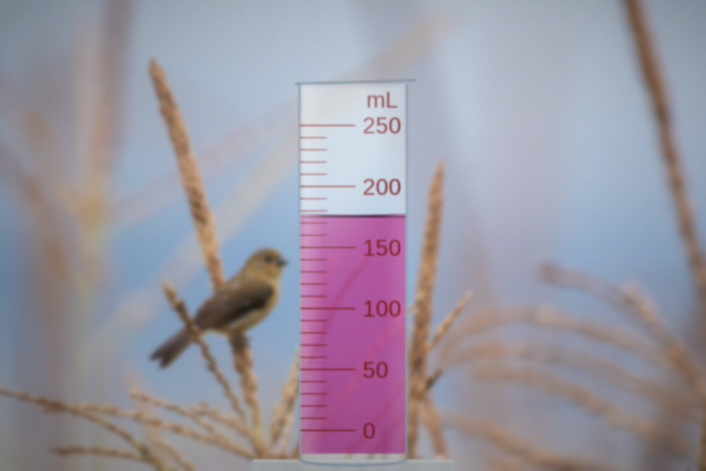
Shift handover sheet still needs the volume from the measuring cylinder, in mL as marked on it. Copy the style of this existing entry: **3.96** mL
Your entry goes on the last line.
**175** mL
